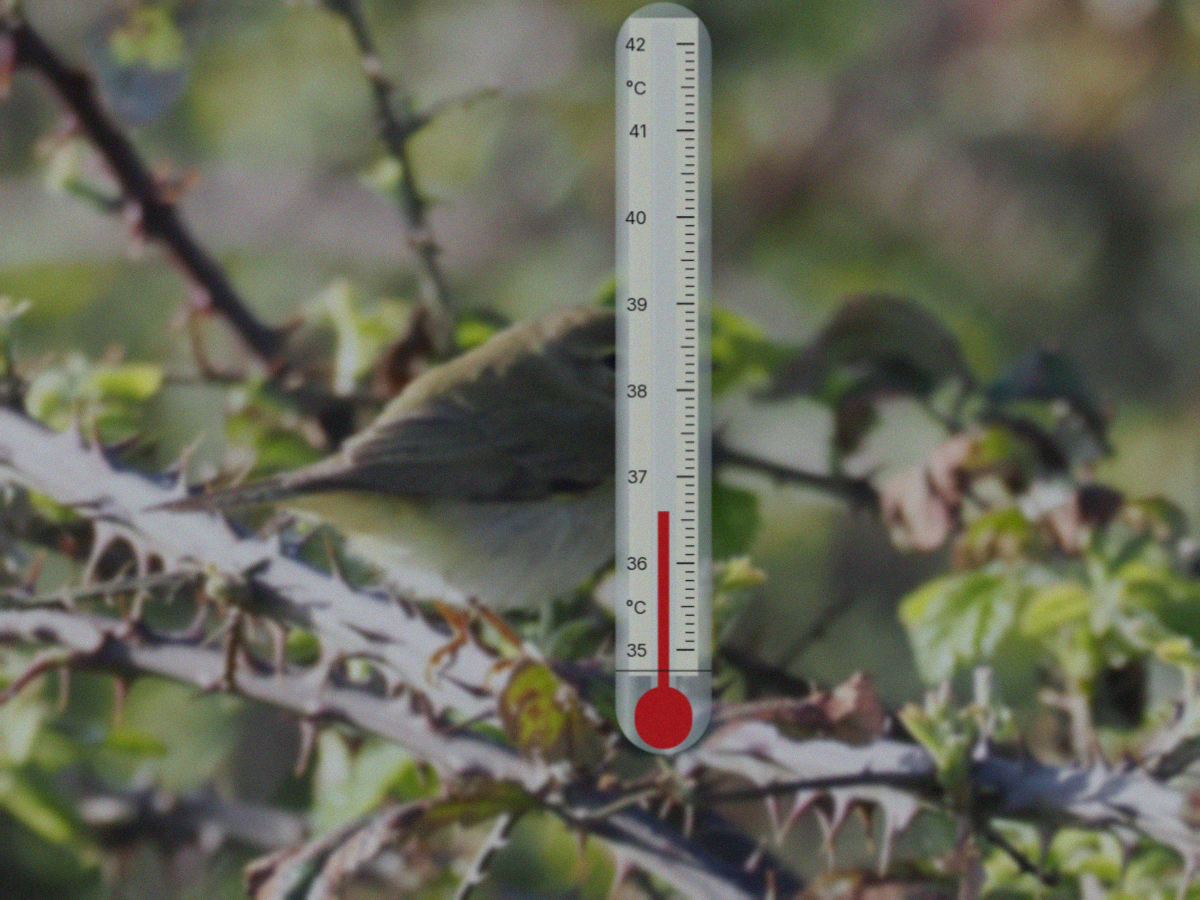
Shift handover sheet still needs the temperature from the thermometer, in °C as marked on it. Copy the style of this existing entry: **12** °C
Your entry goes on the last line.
**36.6** °C
